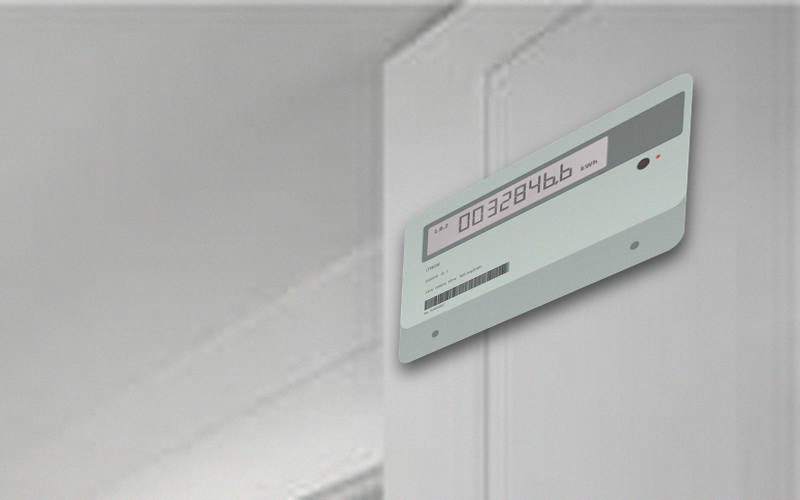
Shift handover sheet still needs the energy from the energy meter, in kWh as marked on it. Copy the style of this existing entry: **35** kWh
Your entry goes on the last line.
**32846.6** kWh
